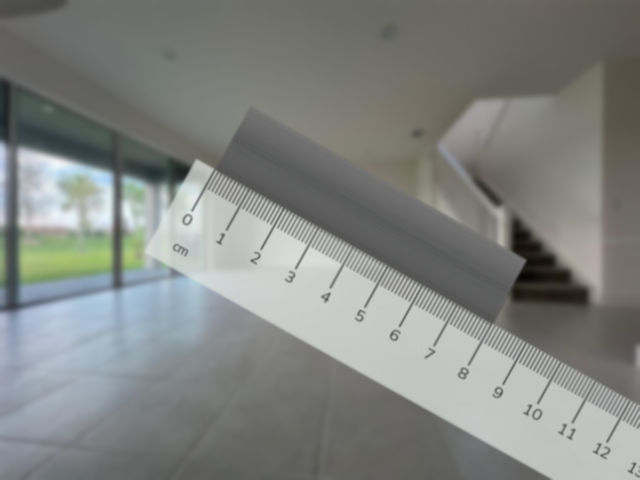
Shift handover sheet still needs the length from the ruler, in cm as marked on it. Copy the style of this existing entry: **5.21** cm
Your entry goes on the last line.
**8** cm
